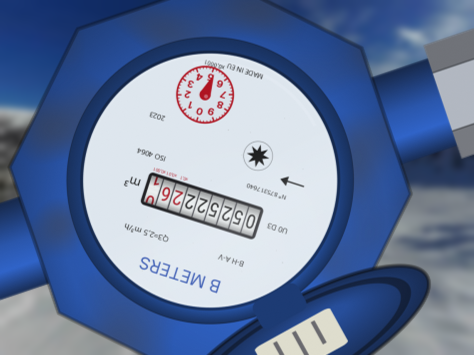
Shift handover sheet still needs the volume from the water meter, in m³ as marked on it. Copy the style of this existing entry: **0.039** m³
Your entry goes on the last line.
**52522.2605** m³
